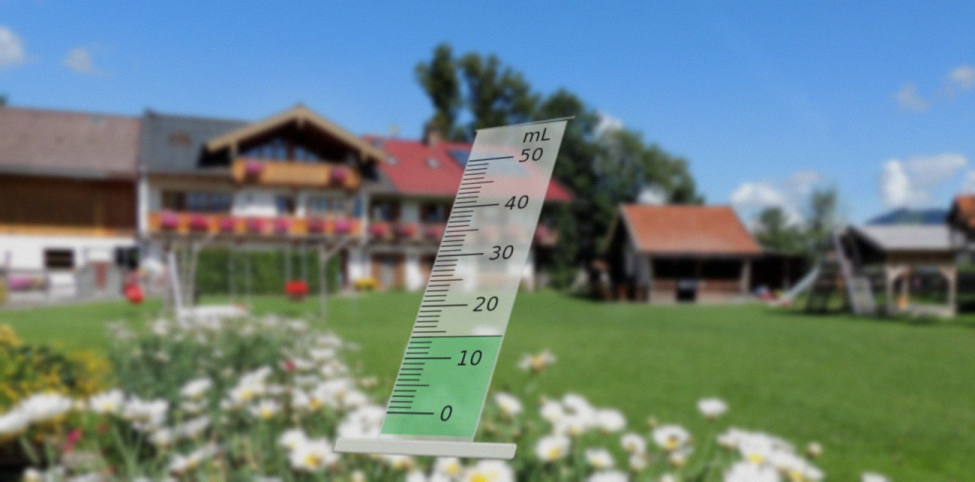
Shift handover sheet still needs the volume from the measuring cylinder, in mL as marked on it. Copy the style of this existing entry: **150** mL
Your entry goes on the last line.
**14** mL
